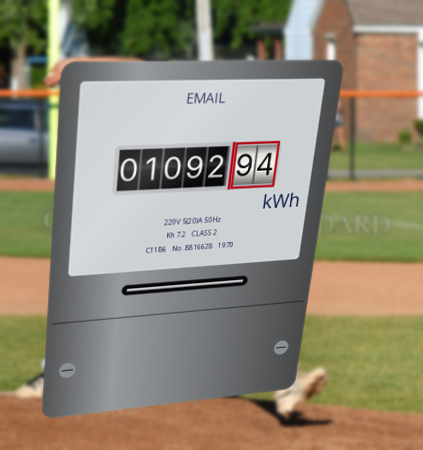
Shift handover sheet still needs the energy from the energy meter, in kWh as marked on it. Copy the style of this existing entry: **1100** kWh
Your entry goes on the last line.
**1092.94** kWh
